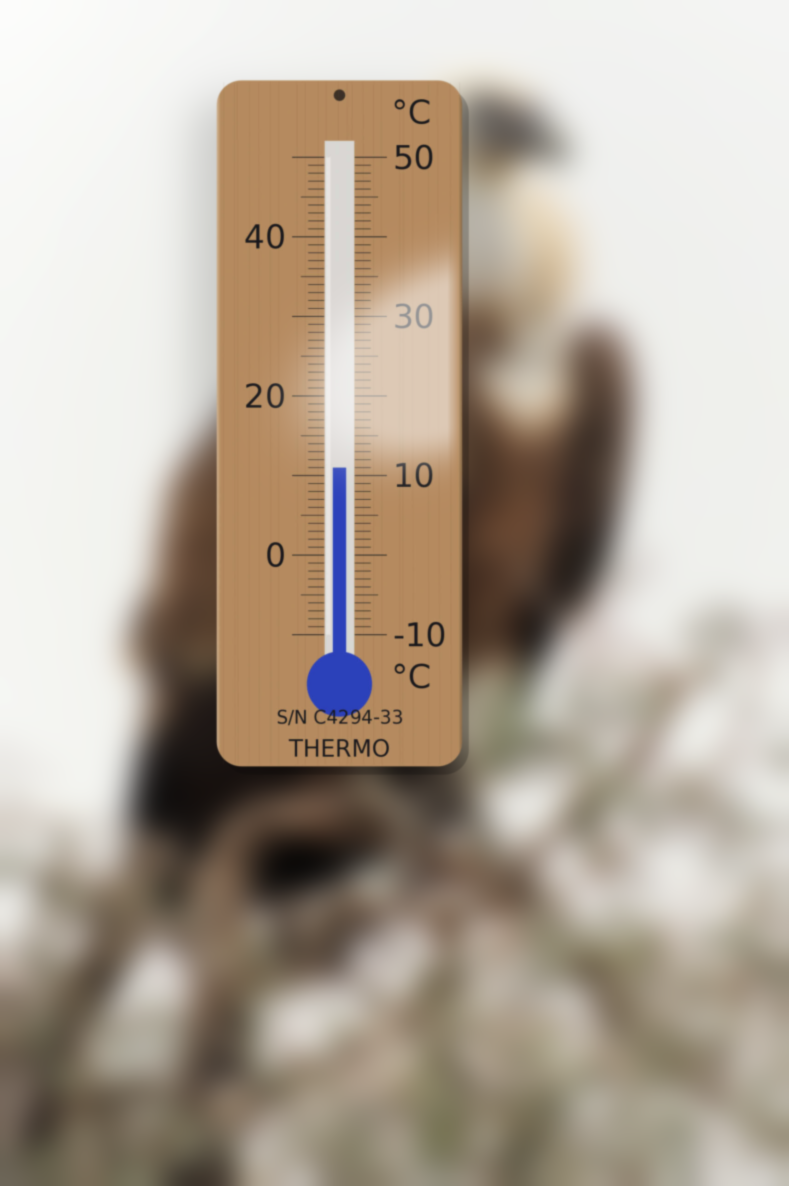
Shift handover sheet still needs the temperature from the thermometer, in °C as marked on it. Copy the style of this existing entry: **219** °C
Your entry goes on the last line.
**11** °C
